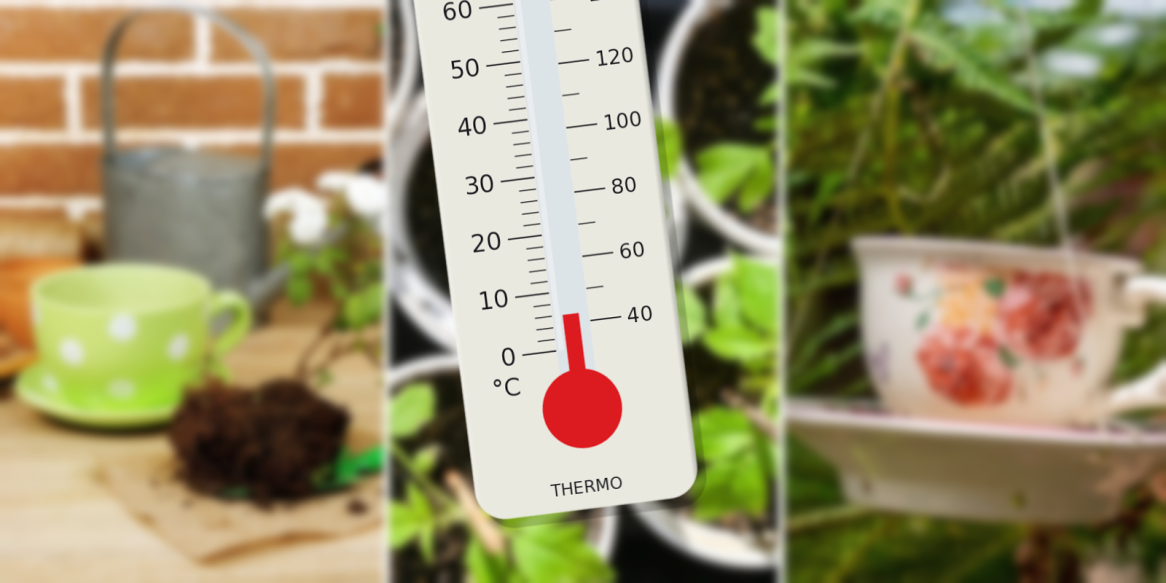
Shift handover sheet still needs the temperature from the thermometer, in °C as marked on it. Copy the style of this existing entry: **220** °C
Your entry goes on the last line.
**6** °C
